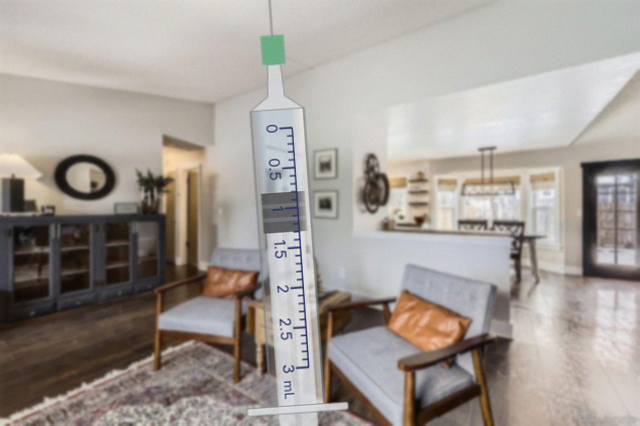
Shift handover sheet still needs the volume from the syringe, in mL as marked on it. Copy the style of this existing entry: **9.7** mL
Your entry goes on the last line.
**0.8** mL
